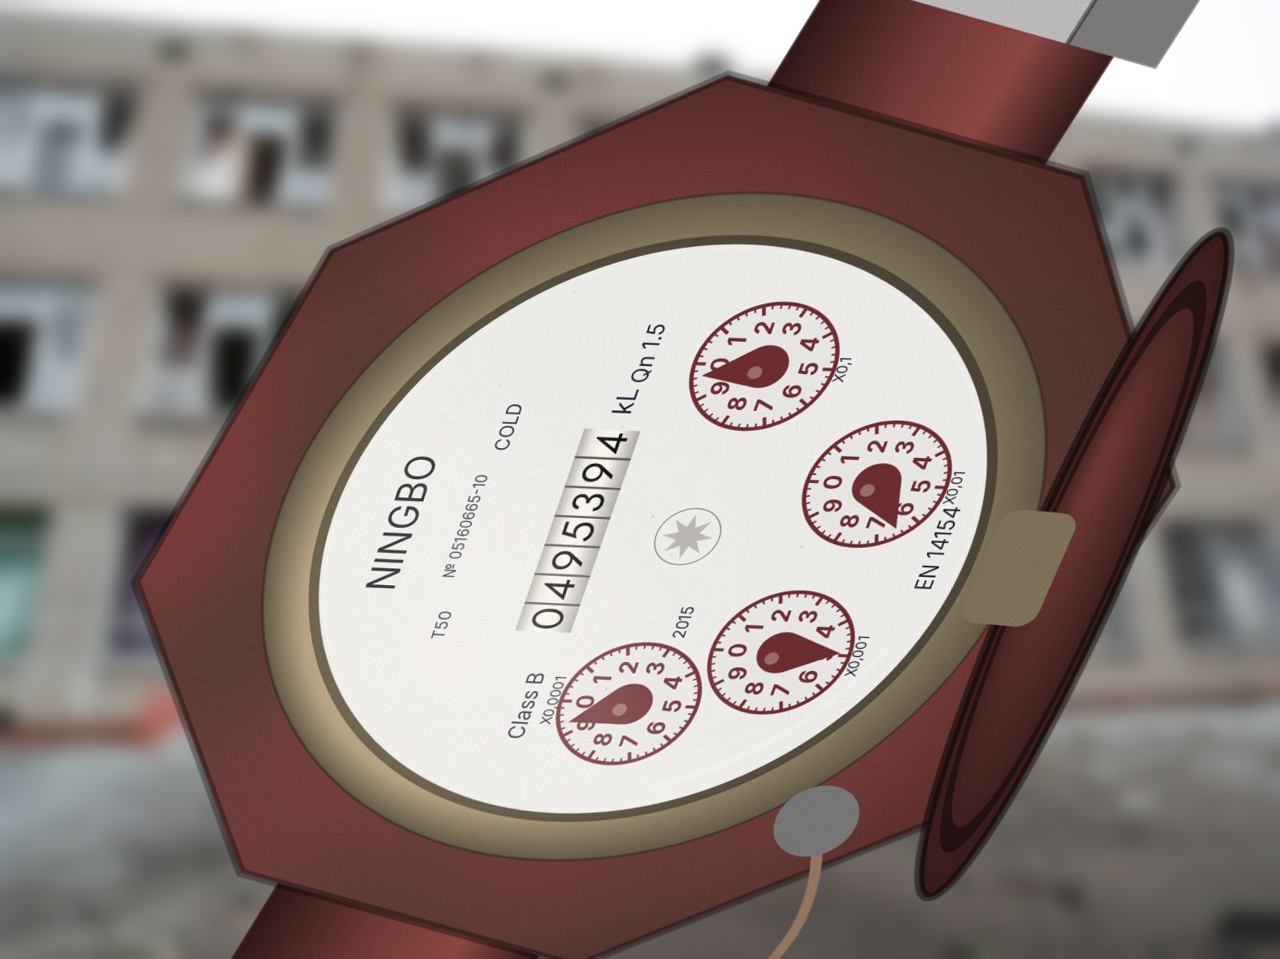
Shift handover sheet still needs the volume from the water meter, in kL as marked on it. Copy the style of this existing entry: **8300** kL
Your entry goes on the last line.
**495393.9649** kL
